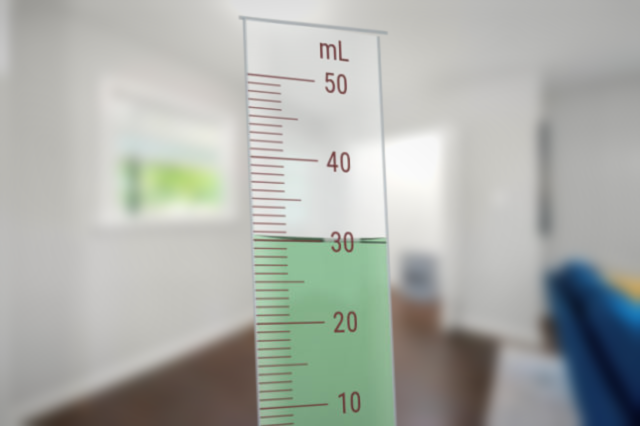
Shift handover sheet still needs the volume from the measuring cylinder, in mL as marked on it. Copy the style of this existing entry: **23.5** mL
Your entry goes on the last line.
**30** mL
